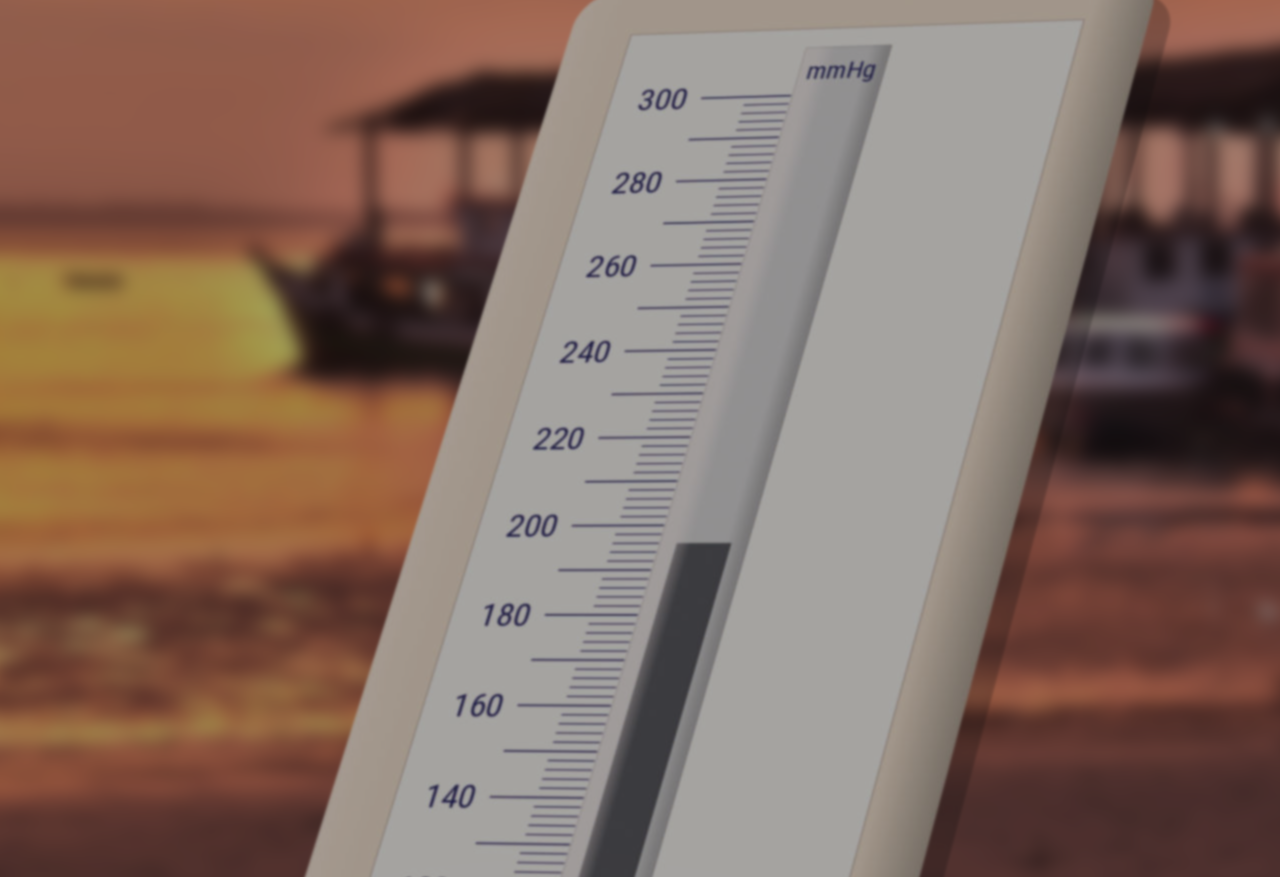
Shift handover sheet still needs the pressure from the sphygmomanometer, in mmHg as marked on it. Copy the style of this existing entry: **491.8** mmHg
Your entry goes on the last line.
**196** mmHg
